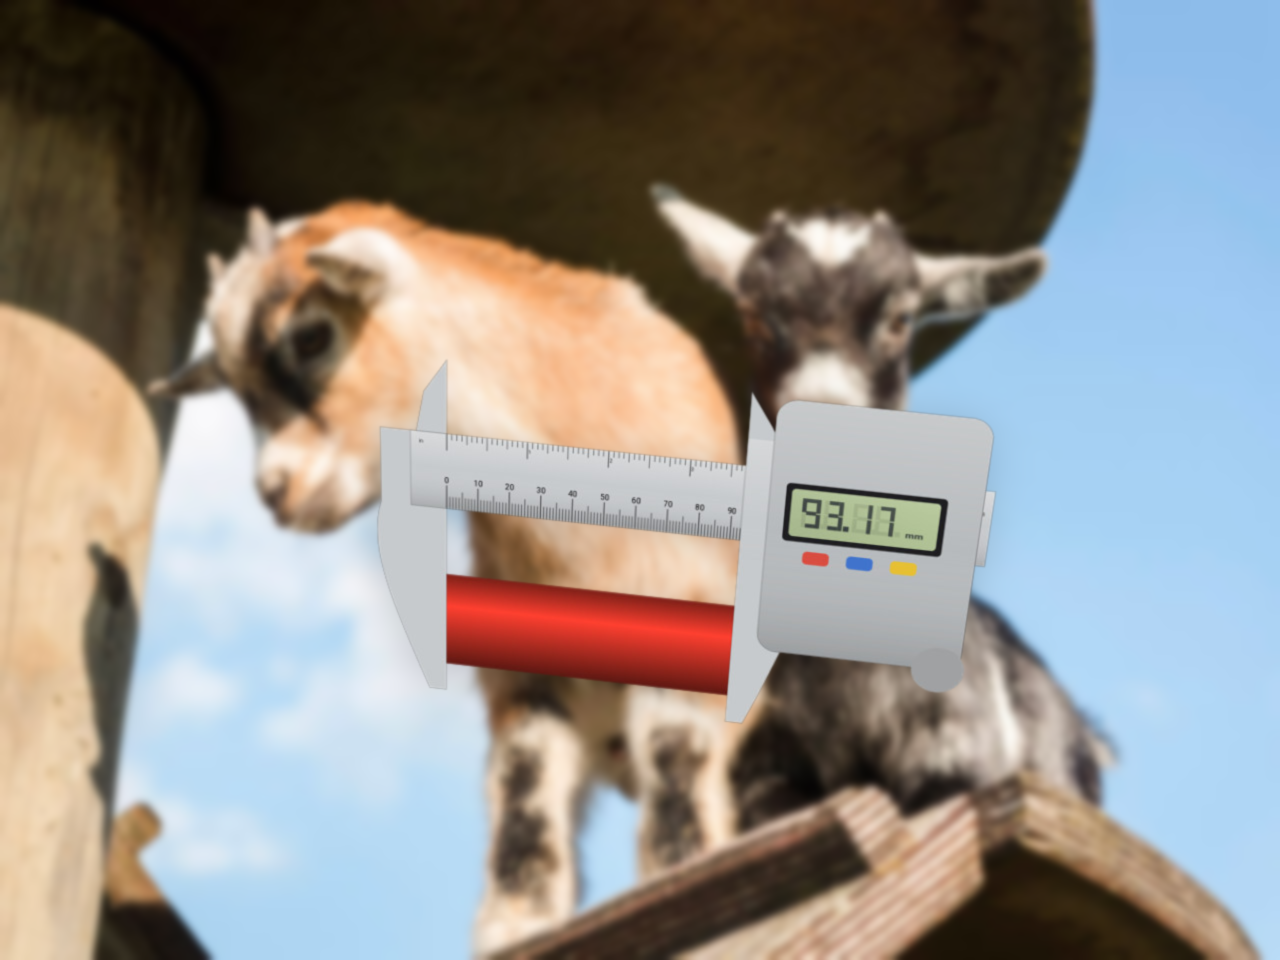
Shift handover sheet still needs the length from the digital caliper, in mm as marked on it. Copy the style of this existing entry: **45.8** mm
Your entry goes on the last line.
**93.17** mm
